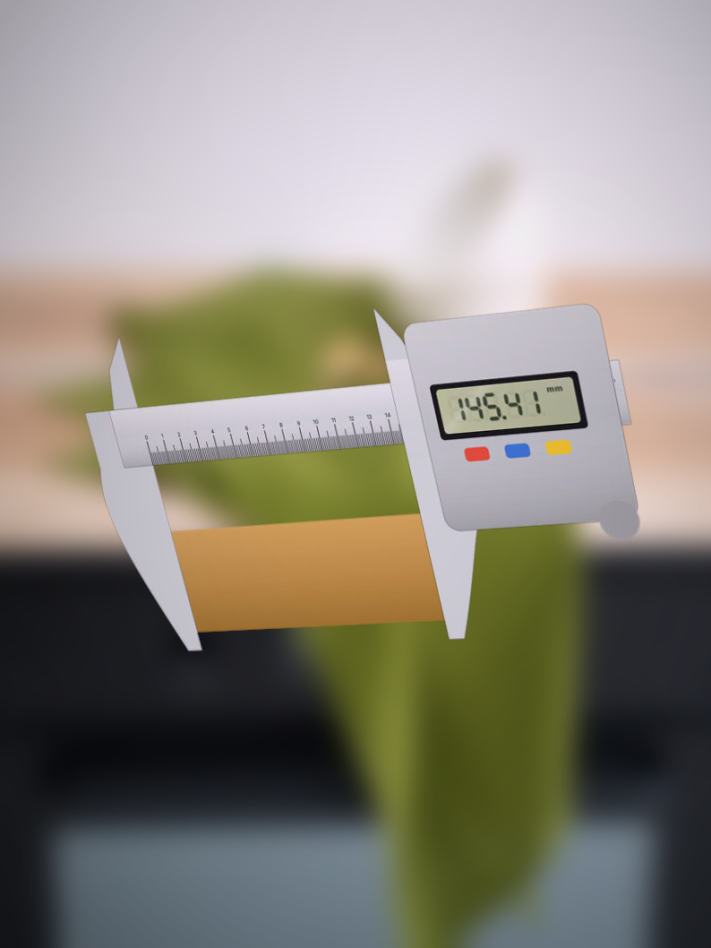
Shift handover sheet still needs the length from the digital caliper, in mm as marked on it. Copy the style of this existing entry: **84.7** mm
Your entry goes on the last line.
**145.41** mm
